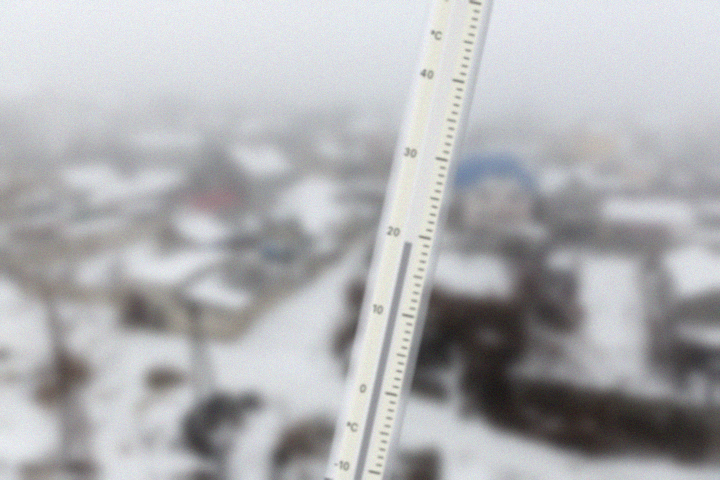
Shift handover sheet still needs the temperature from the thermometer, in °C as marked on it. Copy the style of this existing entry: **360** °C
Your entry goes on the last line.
**19** °C
